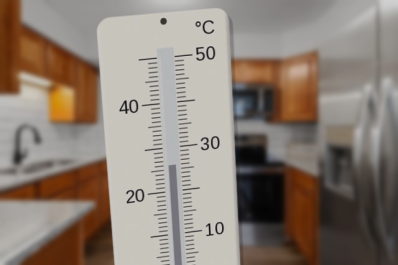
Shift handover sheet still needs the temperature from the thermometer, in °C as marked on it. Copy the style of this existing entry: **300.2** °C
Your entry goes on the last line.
**26** °C
